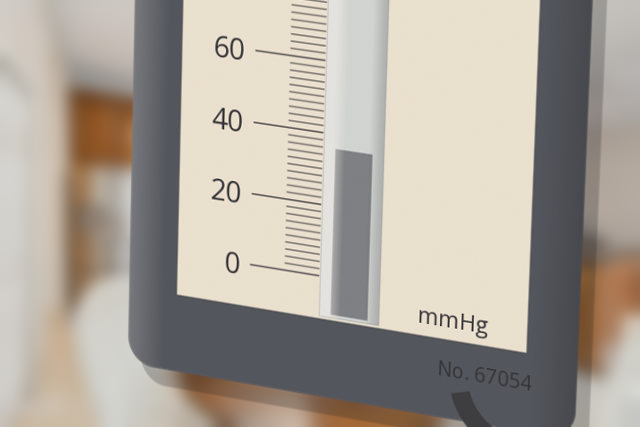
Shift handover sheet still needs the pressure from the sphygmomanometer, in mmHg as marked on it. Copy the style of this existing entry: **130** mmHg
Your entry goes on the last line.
**36** mmHg
